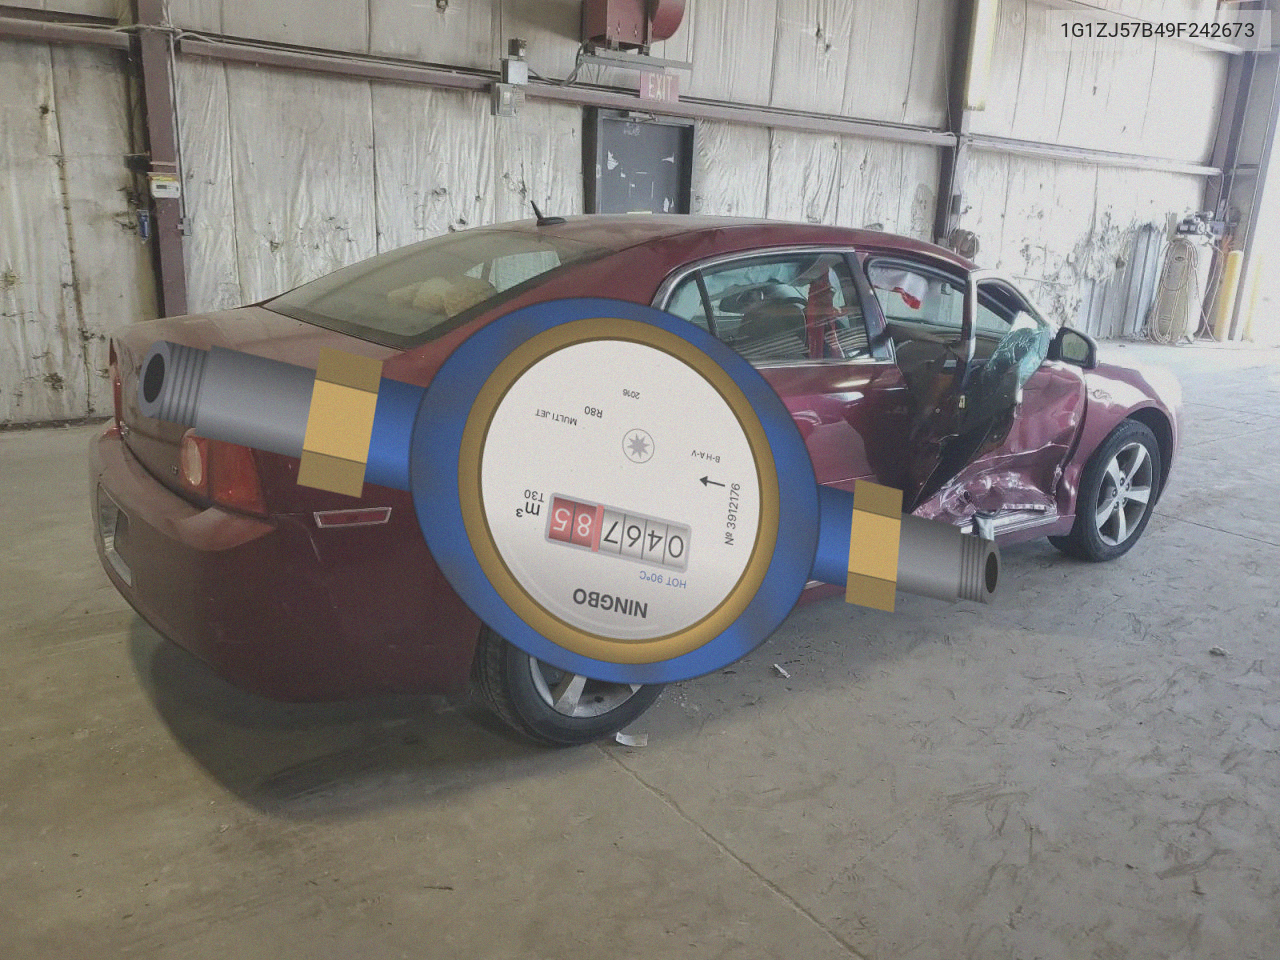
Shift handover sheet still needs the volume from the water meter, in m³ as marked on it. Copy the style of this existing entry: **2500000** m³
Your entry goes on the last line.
**467.85** m³
